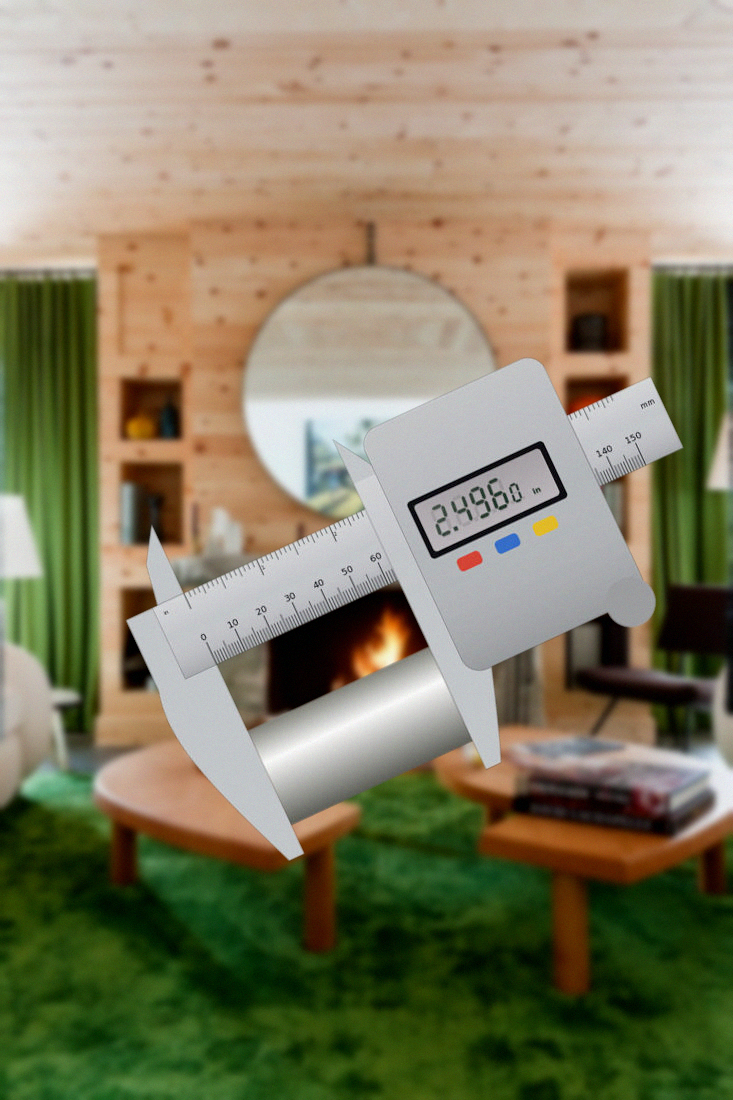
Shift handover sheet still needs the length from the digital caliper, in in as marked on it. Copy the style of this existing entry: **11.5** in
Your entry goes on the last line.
**2.4960** in
